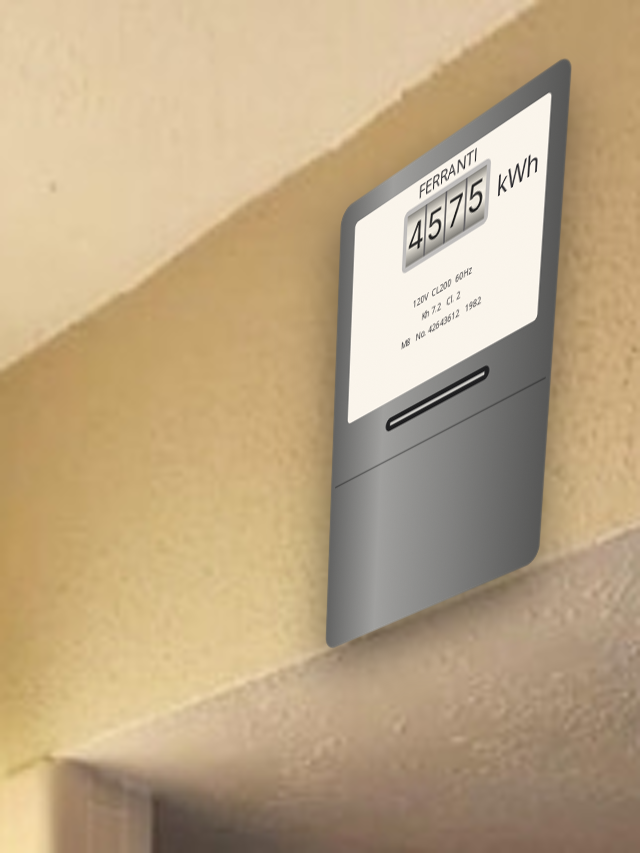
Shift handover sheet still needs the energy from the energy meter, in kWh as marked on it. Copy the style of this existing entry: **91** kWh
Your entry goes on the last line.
**4575** kWh
